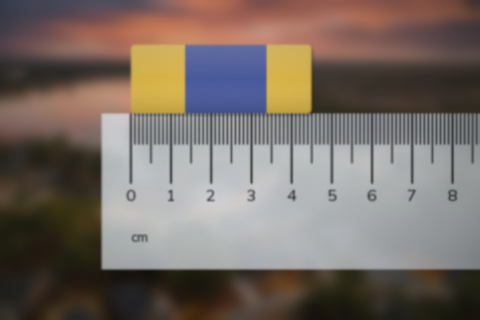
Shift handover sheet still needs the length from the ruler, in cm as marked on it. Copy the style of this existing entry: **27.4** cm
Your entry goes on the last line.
**4.5** cm
